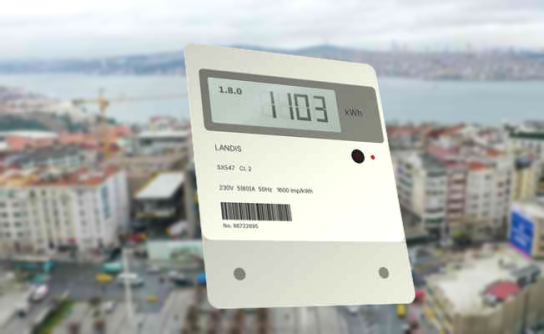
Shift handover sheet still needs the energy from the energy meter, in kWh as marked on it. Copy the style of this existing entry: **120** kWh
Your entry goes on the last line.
**1103** kWh
